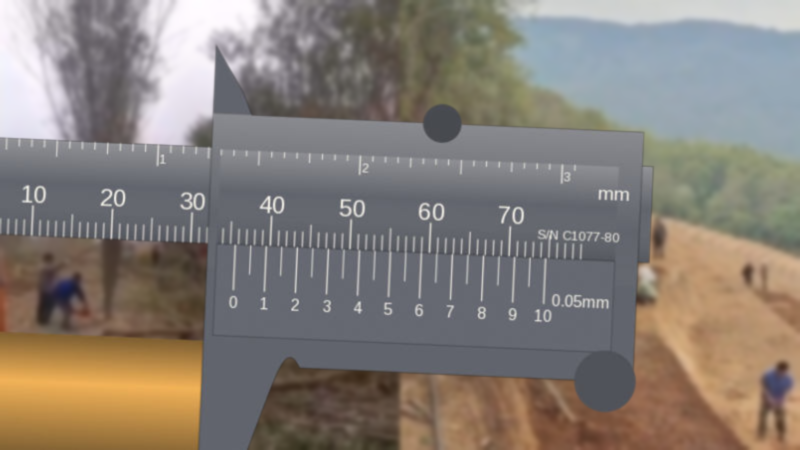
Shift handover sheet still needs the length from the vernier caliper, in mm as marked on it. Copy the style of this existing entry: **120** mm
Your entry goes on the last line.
**35.6** mm
